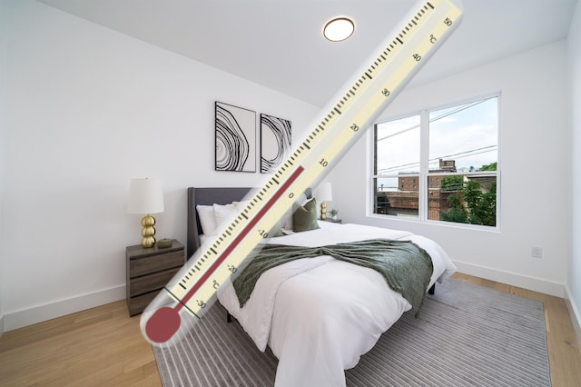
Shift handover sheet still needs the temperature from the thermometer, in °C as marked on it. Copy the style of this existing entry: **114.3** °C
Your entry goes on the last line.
**6** °C
